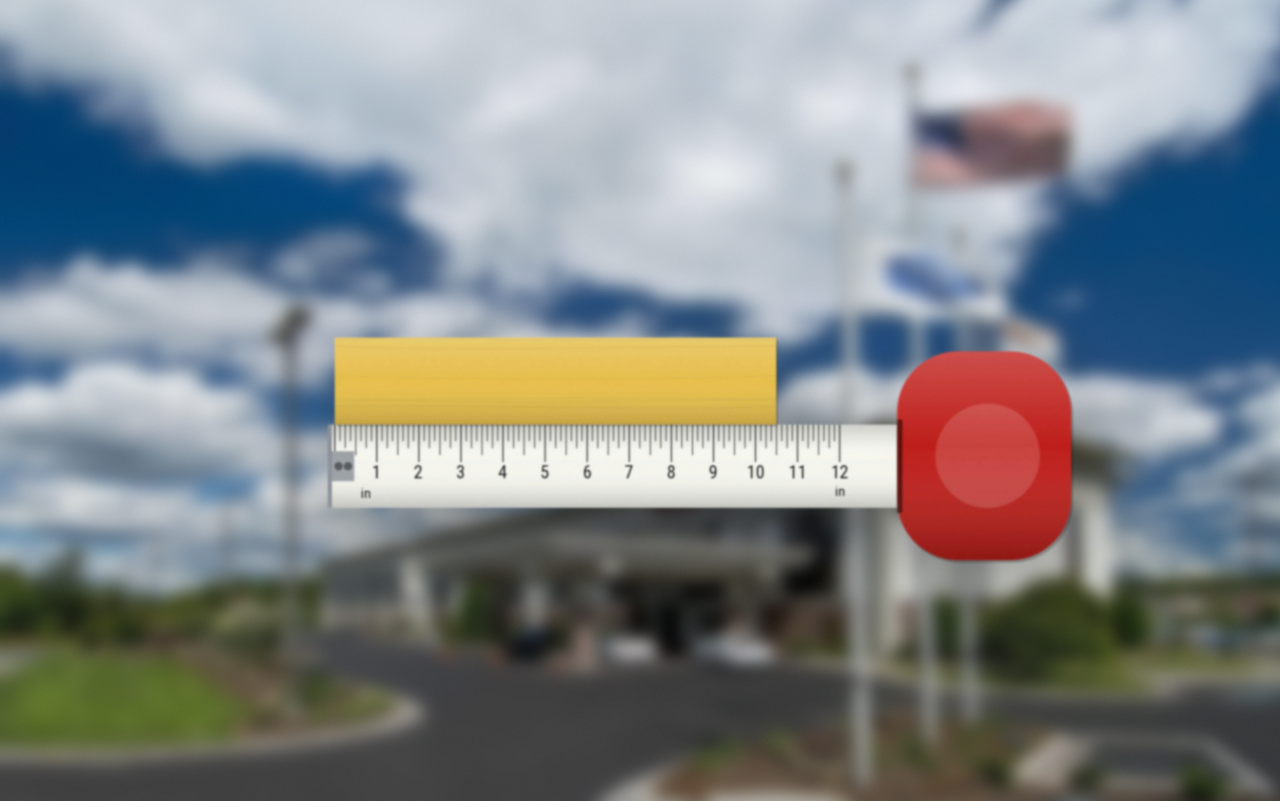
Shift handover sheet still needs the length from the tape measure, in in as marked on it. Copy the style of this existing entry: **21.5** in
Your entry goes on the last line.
**10.5** in
